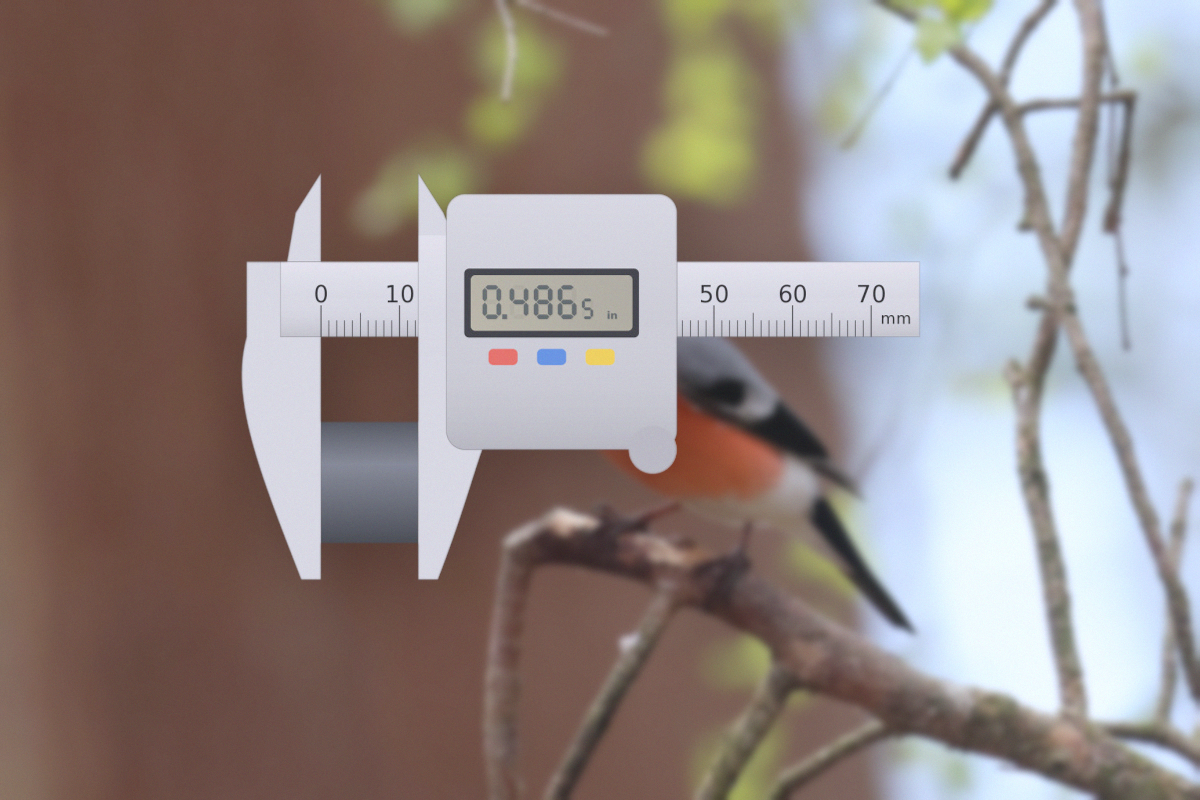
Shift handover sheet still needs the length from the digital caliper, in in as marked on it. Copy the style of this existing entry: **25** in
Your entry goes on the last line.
**0.4865** in
